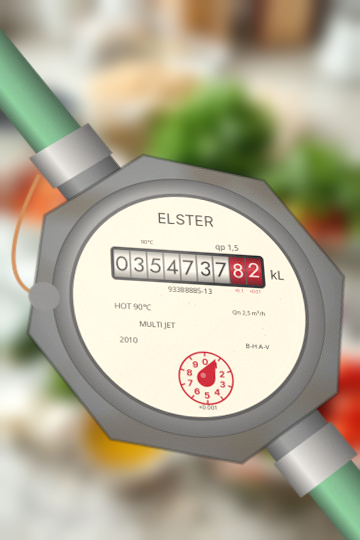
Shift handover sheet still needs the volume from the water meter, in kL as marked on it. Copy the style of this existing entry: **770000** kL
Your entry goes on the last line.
**354737.820** kL
